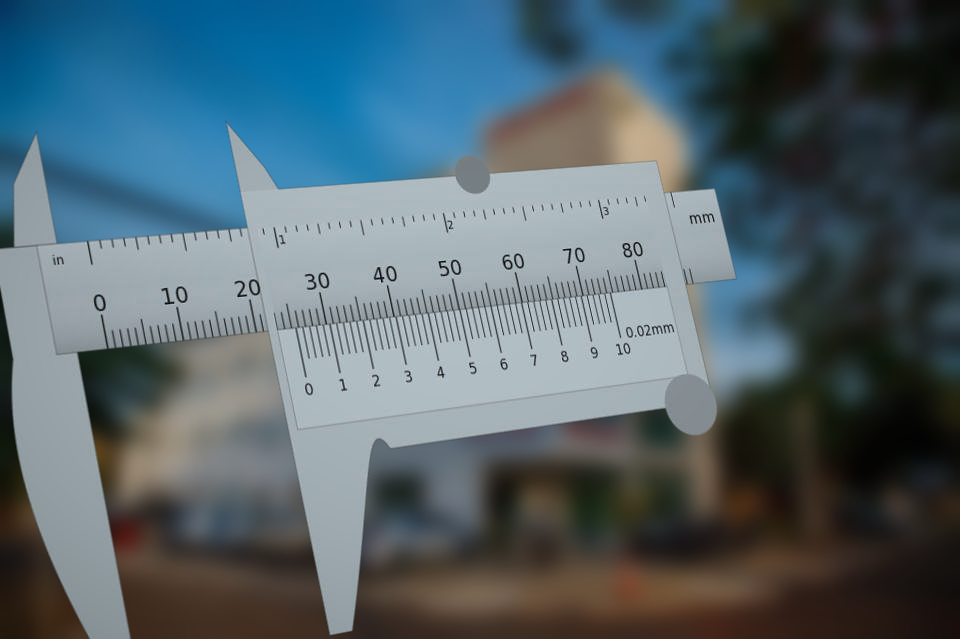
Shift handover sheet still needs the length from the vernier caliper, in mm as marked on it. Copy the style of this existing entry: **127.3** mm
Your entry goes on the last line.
**25.6** mm
